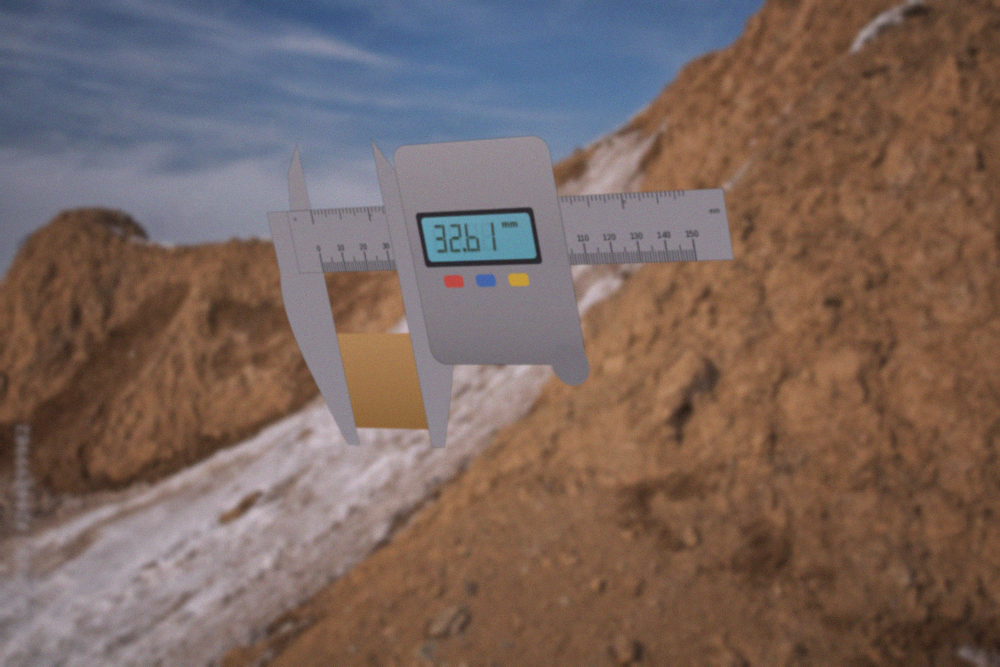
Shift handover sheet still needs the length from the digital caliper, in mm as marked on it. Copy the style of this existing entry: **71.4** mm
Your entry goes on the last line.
**32.61** mm
